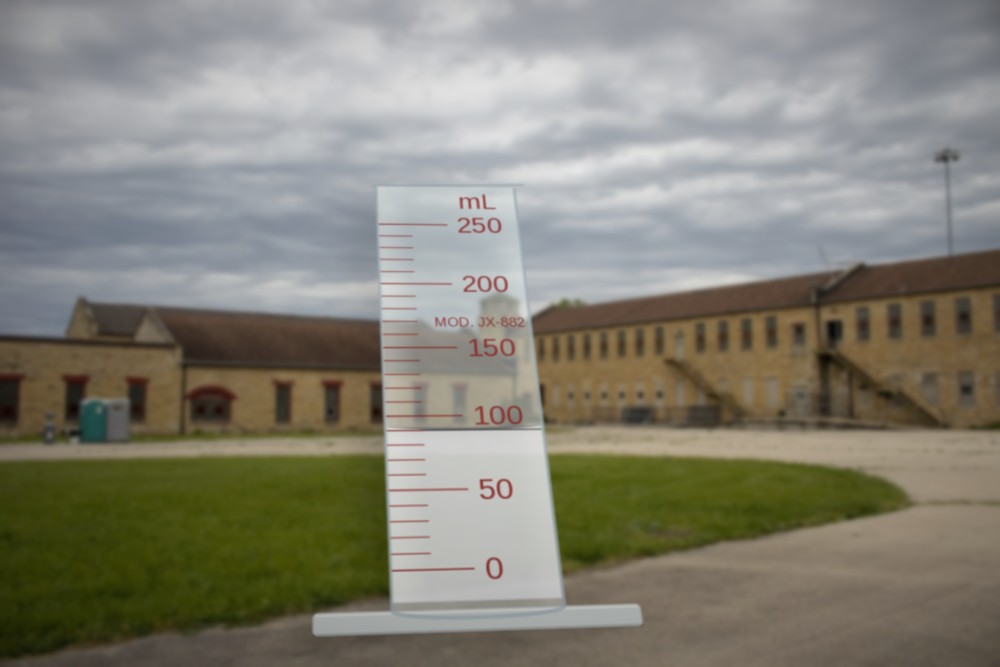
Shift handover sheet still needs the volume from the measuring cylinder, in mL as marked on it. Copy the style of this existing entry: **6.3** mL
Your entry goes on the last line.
**90** mL
